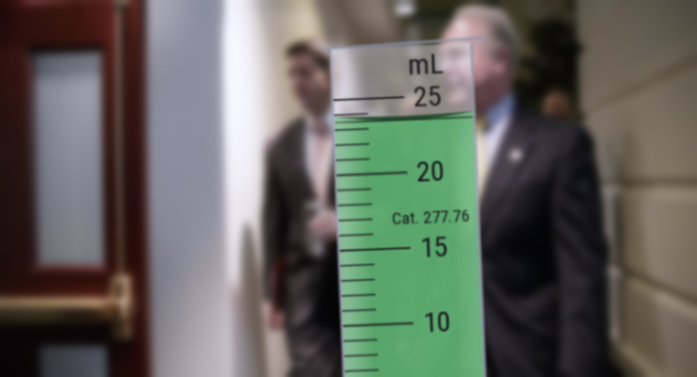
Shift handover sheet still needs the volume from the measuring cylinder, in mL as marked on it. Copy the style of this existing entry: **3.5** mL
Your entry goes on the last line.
**23.5** mL
